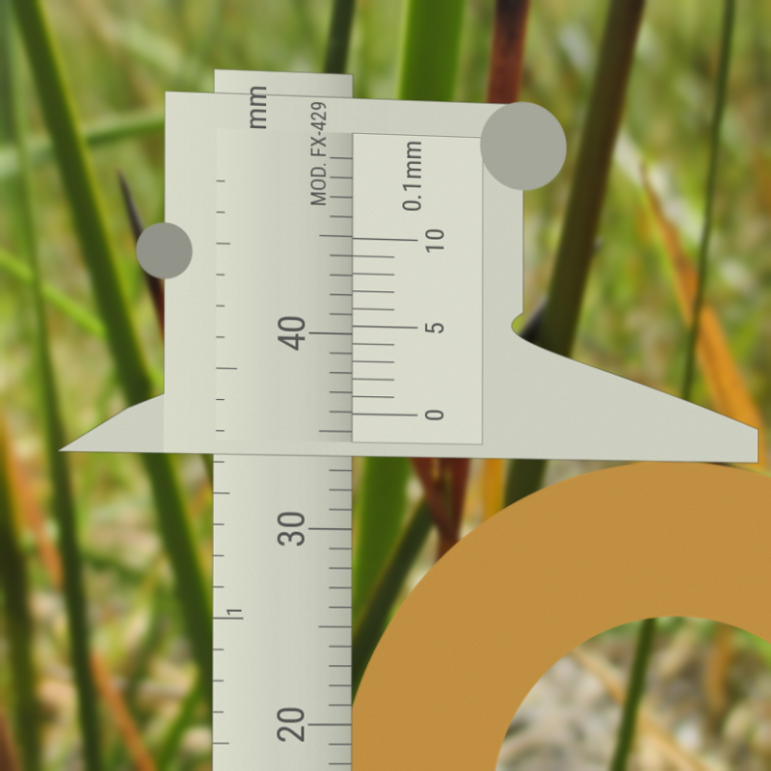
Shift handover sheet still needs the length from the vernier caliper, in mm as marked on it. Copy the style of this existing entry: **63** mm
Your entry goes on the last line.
**35.9** mm
